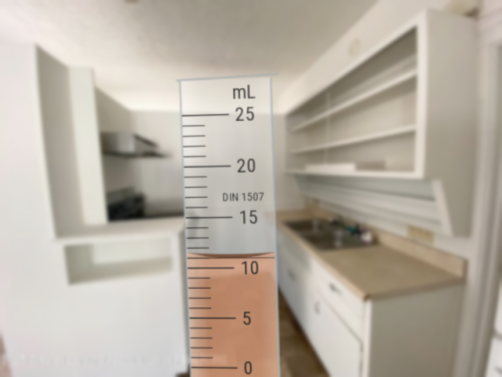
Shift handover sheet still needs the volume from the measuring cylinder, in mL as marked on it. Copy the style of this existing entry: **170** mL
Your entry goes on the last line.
**11** mL
